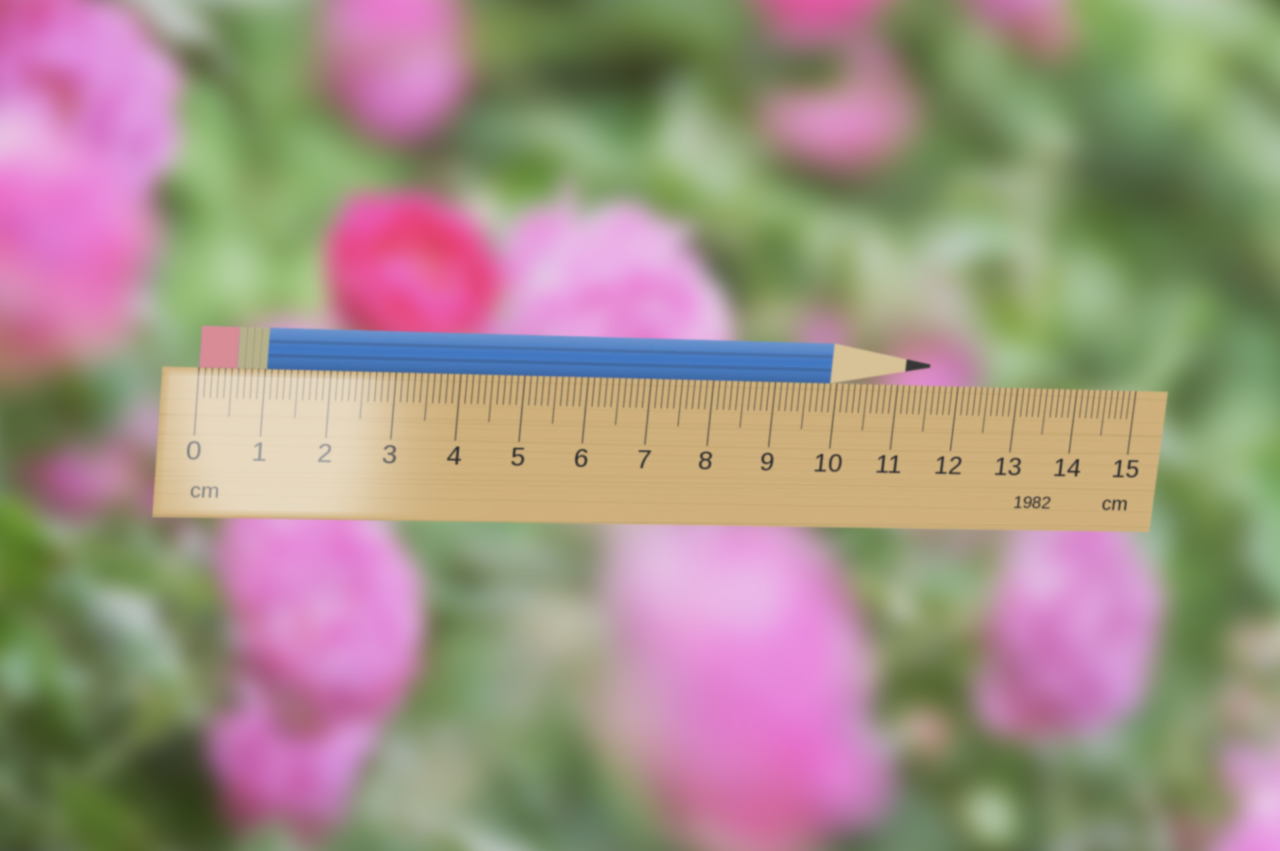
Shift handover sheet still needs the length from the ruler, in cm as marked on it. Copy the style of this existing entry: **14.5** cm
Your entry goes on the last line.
**11.5** cm
